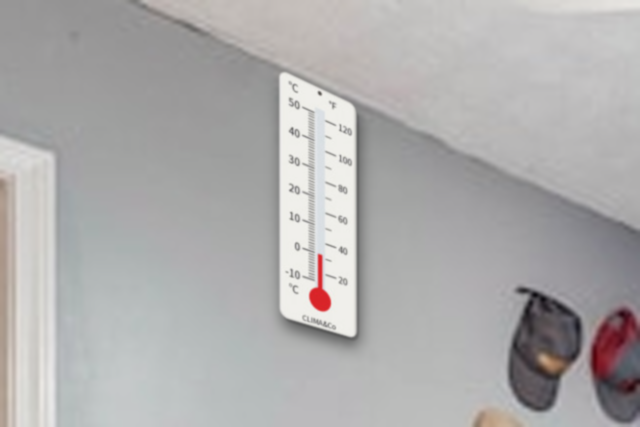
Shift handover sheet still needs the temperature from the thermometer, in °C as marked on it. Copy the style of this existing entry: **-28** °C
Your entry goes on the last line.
**0** °C
